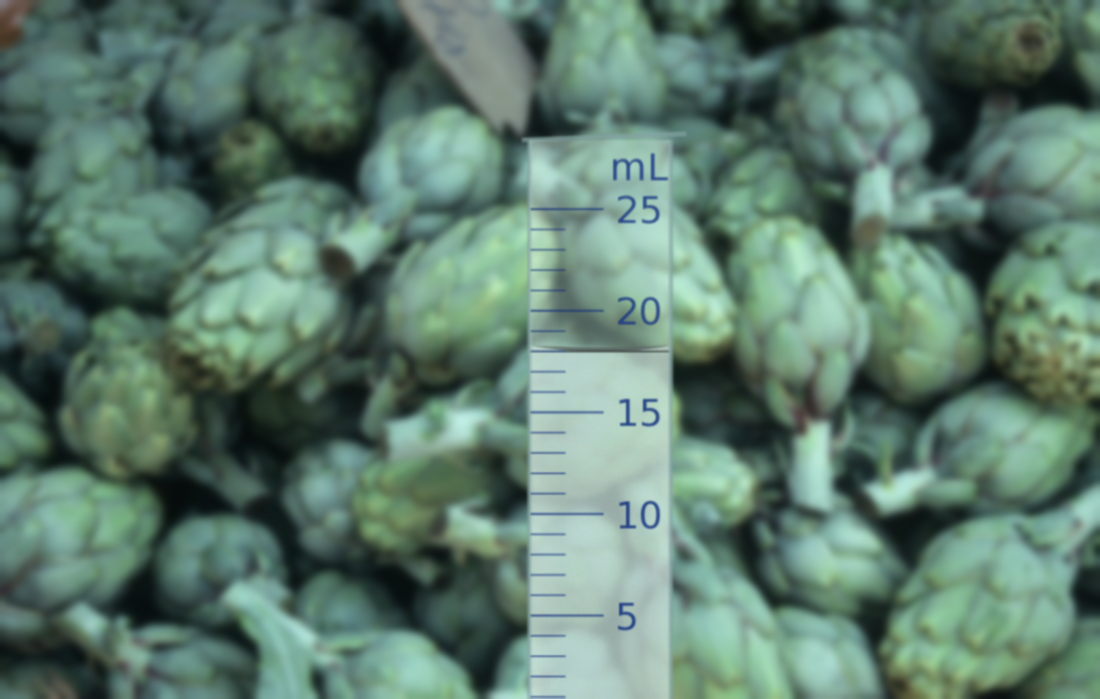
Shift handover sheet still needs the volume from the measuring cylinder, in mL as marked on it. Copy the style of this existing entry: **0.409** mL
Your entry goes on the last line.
**18** mL
